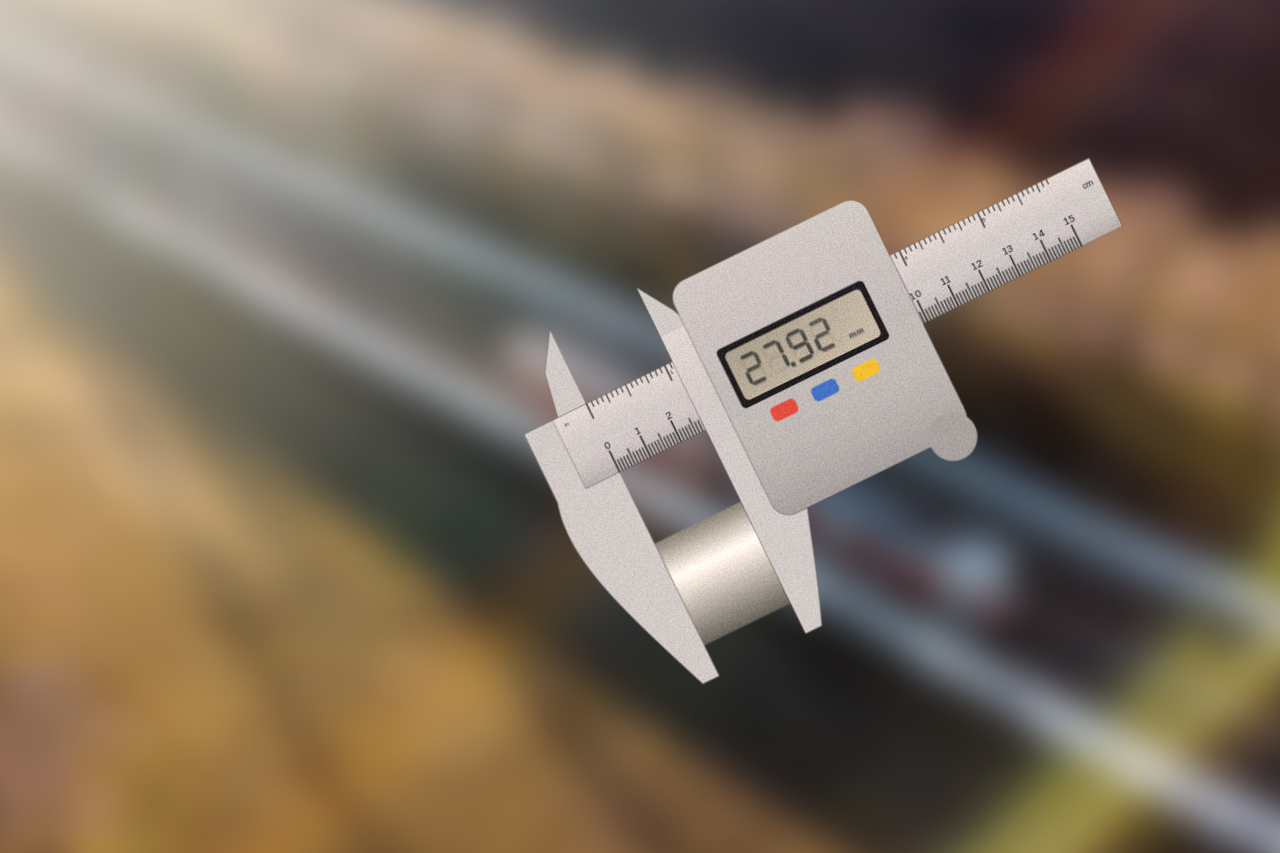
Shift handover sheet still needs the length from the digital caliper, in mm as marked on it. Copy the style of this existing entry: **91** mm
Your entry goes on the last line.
**27.92** mm
